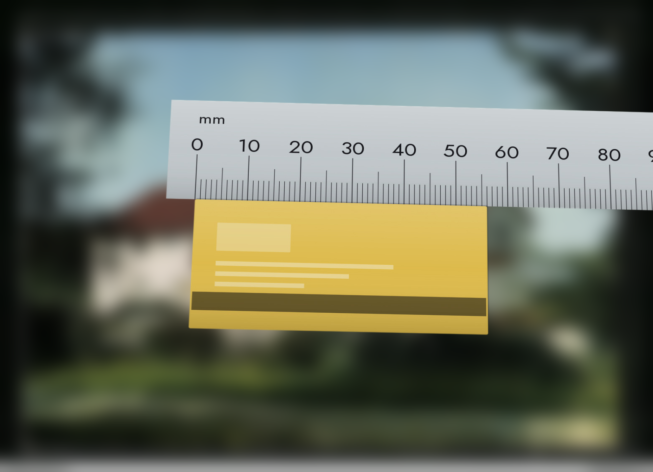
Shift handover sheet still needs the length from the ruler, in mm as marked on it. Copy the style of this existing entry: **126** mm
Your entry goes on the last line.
**56** mm
